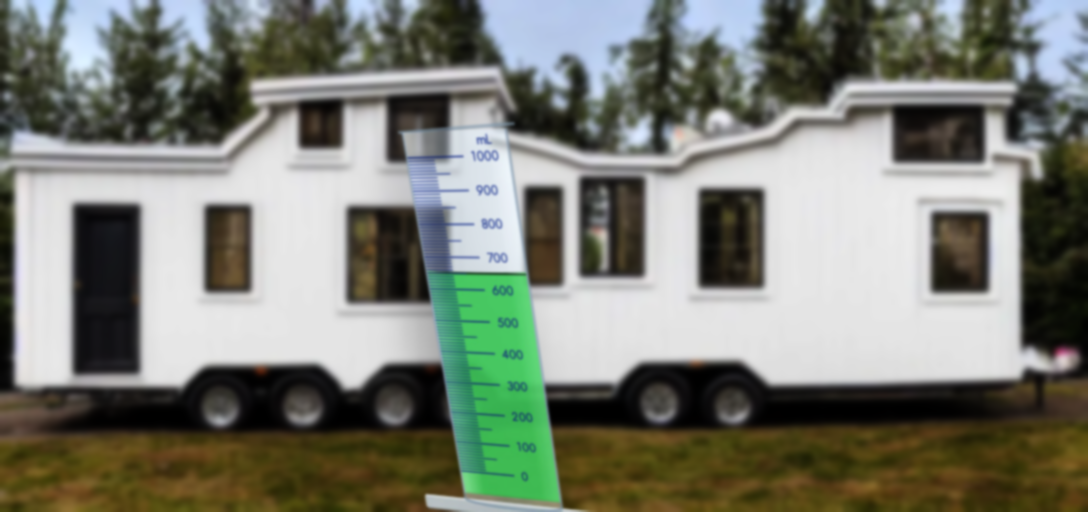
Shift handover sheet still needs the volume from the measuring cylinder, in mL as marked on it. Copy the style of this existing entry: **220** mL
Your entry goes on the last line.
**650** mL
